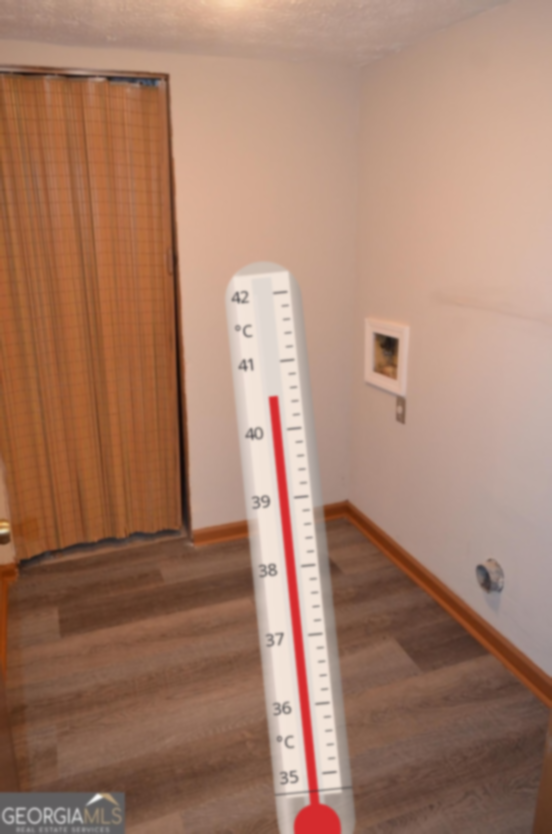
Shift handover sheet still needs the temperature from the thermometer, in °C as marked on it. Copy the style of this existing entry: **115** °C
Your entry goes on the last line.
**40.5** °C
